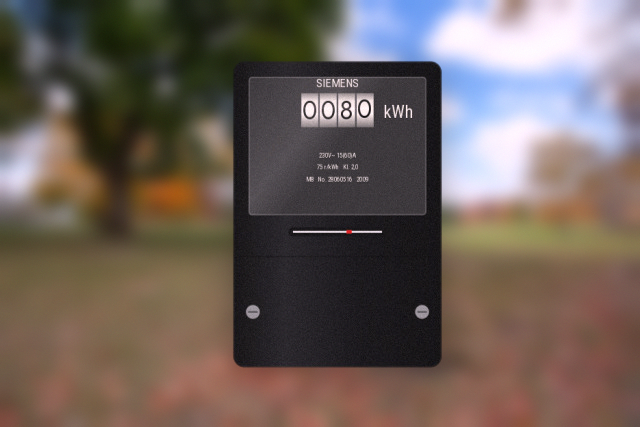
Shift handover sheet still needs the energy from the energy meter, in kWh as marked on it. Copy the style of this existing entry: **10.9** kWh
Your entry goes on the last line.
**80** kWh
